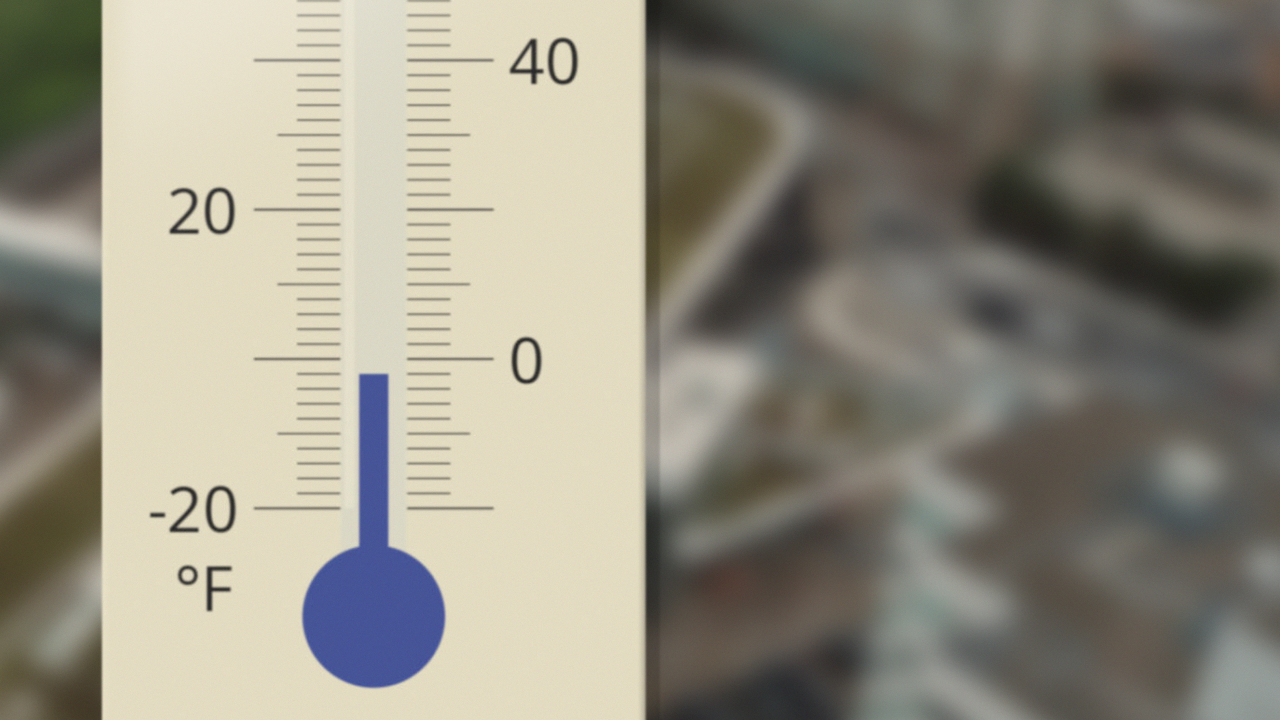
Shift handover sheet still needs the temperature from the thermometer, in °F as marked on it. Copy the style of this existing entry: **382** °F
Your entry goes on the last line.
**-2** °F
